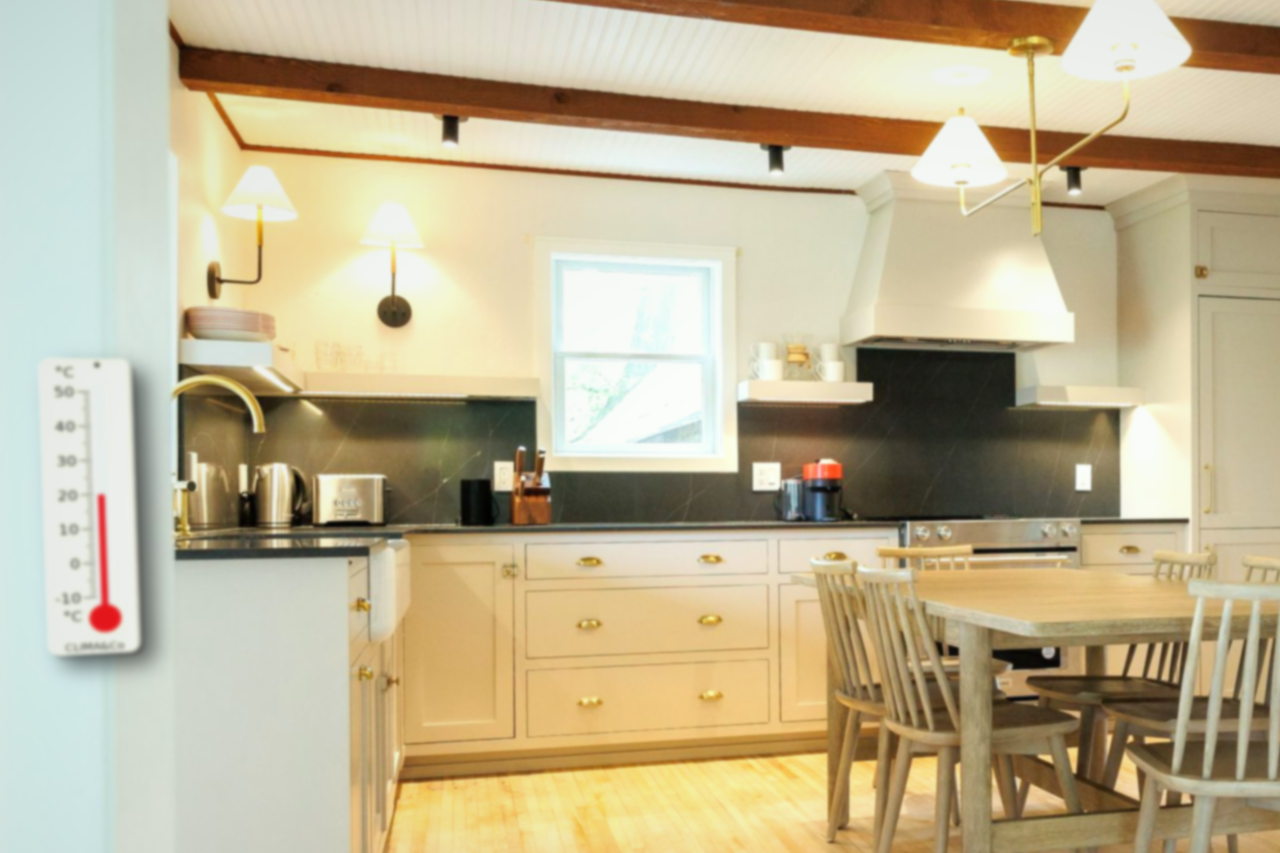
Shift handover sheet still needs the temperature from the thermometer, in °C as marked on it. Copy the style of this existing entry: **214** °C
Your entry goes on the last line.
**20** °C
